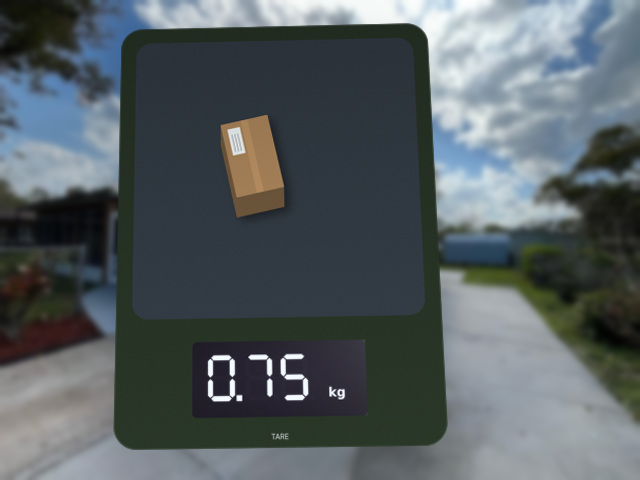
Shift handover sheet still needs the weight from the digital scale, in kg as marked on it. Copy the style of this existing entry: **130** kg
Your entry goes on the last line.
**0.75** kg
